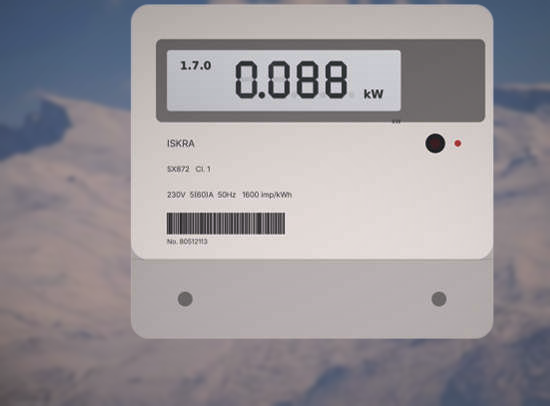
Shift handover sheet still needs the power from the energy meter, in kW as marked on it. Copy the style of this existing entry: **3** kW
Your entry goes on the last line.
**0.088** kW
